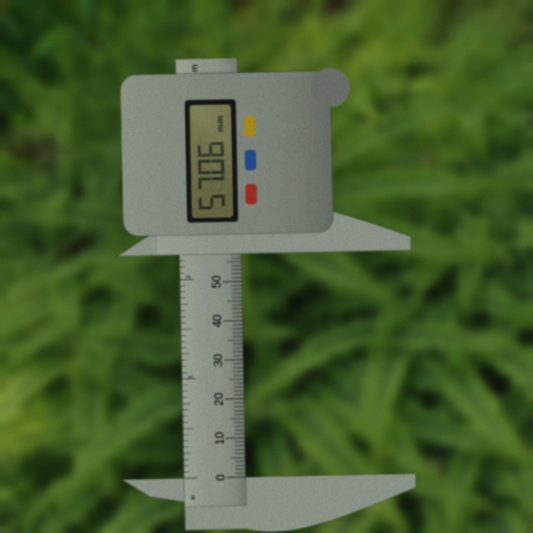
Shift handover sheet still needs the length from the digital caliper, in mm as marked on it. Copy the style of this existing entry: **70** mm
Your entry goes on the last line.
**57.06** mm
